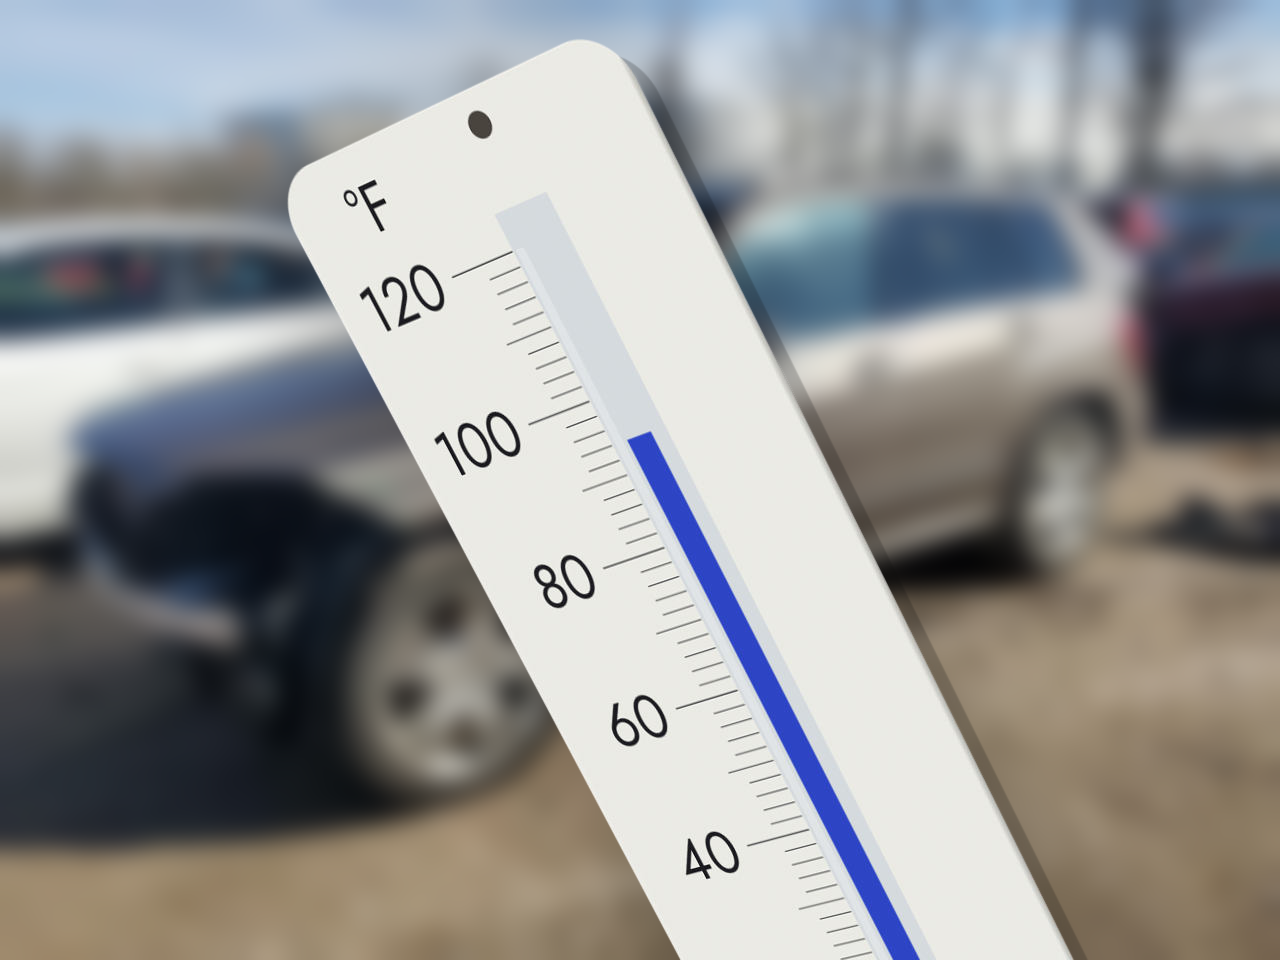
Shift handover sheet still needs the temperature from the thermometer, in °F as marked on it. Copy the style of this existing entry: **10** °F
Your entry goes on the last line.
**94** °F
